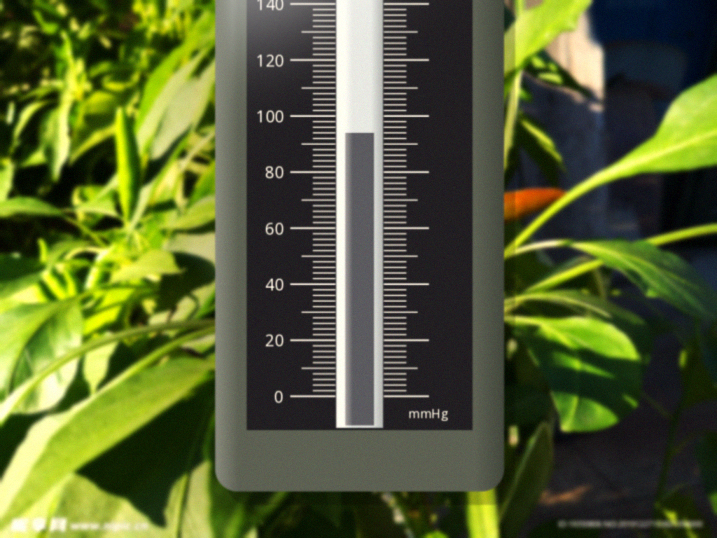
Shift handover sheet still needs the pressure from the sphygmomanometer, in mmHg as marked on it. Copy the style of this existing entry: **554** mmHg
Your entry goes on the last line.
**94** mmHg
